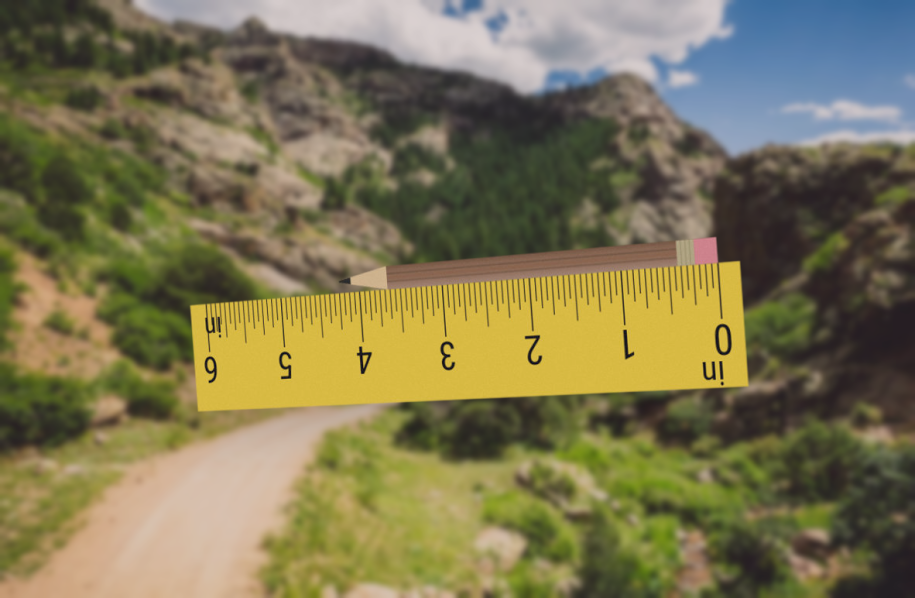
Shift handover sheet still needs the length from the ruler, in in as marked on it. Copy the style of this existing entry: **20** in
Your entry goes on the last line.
**4.25** in
